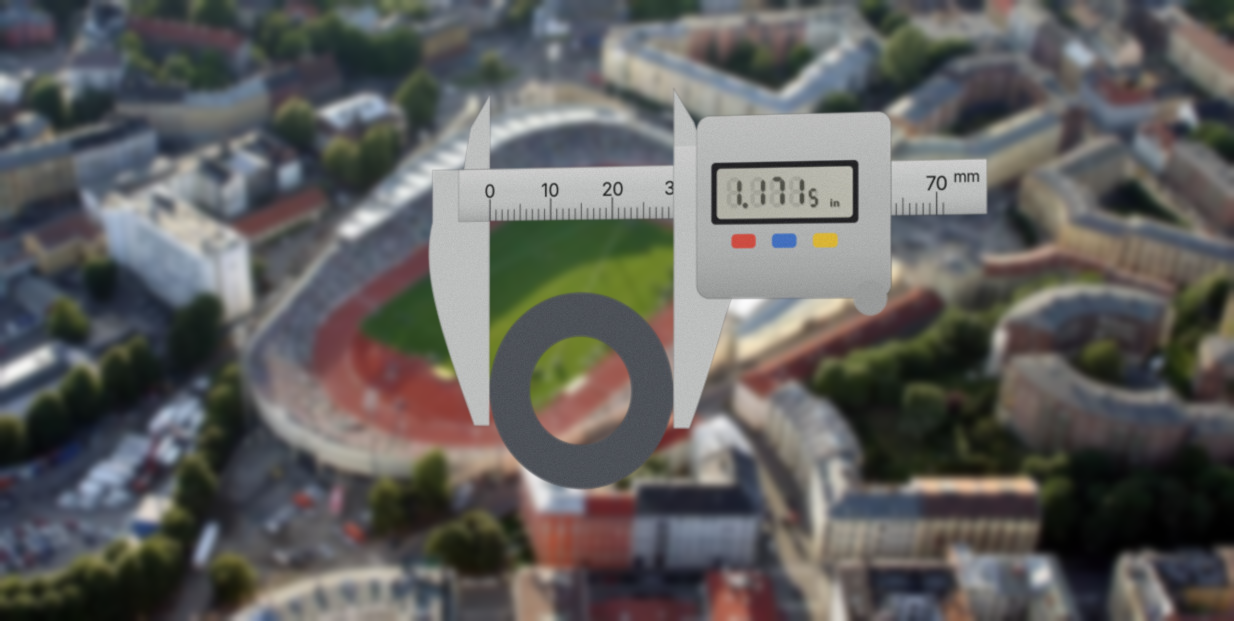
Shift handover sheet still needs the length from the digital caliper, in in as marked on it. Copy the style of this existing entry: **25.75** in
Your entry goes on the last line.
**1.1715** in
